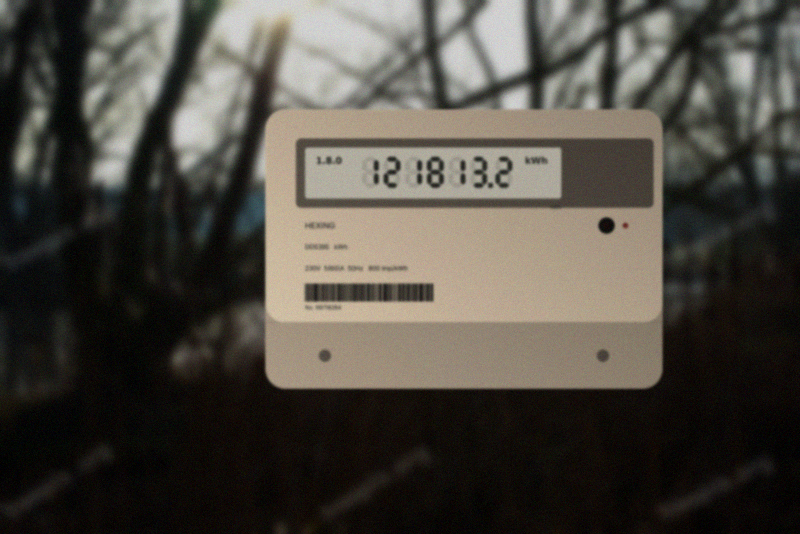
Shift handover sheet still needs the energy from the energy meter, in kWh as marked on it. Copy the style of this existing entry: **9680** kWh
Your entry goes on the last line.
**121813.2** kWh
